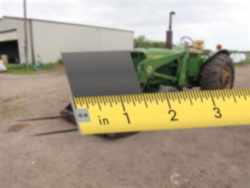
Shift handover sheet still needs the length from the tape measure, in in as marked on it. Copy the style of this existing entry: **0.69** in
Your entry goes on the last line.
**1.5** in
